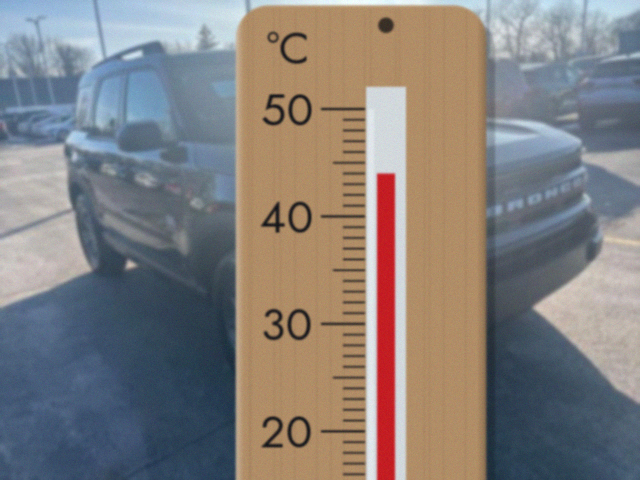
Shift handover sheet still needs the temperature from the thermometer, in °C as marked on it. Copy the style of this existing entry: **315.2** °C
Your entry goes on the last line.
**44** °C
